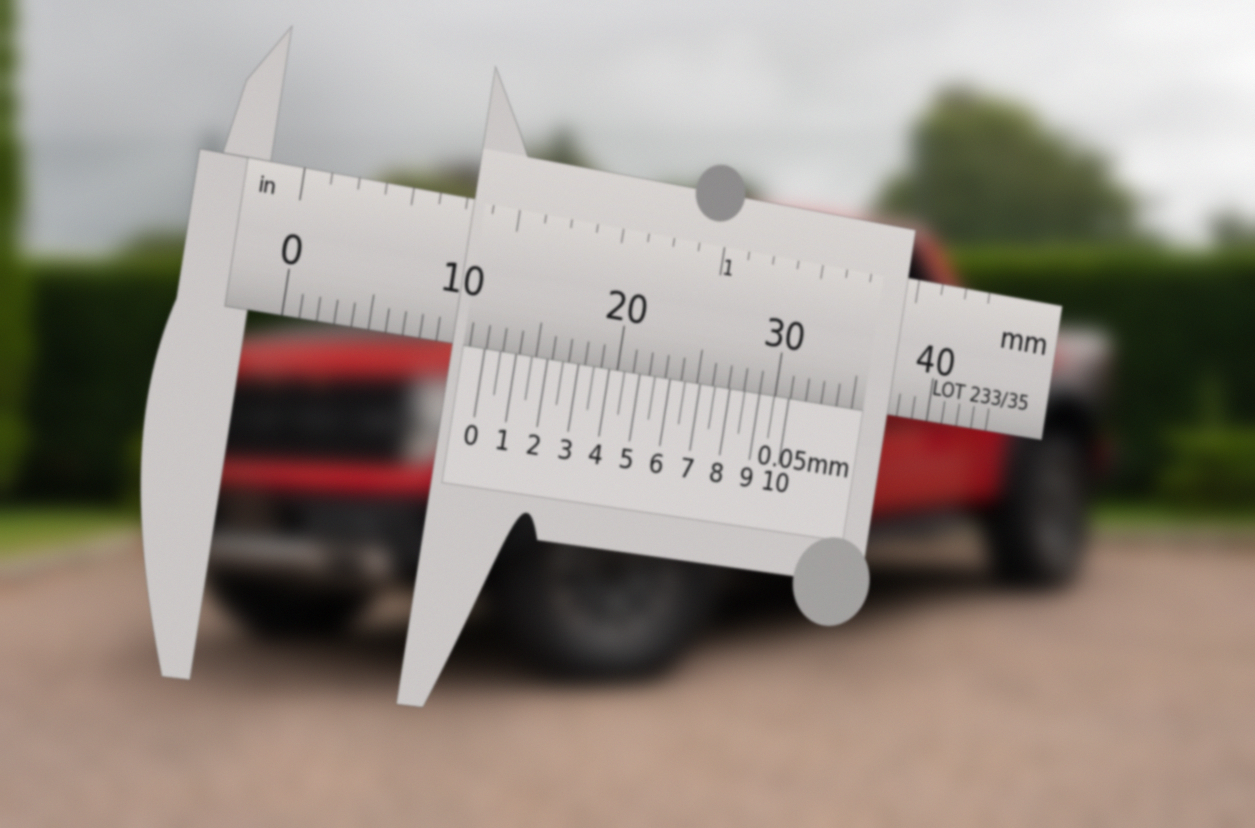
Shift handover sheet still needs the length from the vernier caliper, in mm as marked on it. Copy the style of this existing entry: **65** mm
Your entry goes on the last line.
**11.9** mm
